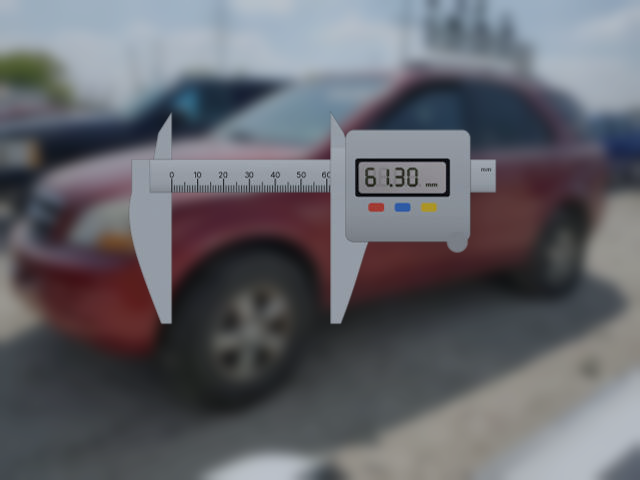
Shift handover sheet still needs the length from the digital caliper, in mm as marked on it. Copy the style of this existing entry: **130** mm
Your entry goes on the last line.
**61.30** mm
